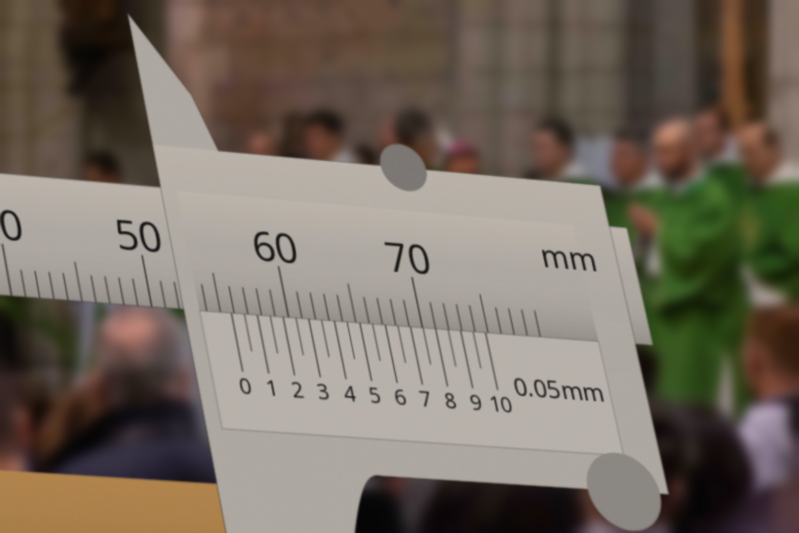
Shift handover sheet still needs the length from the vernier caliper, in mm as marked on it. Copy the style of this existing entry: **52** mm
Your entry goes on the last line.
**55.8** mm
